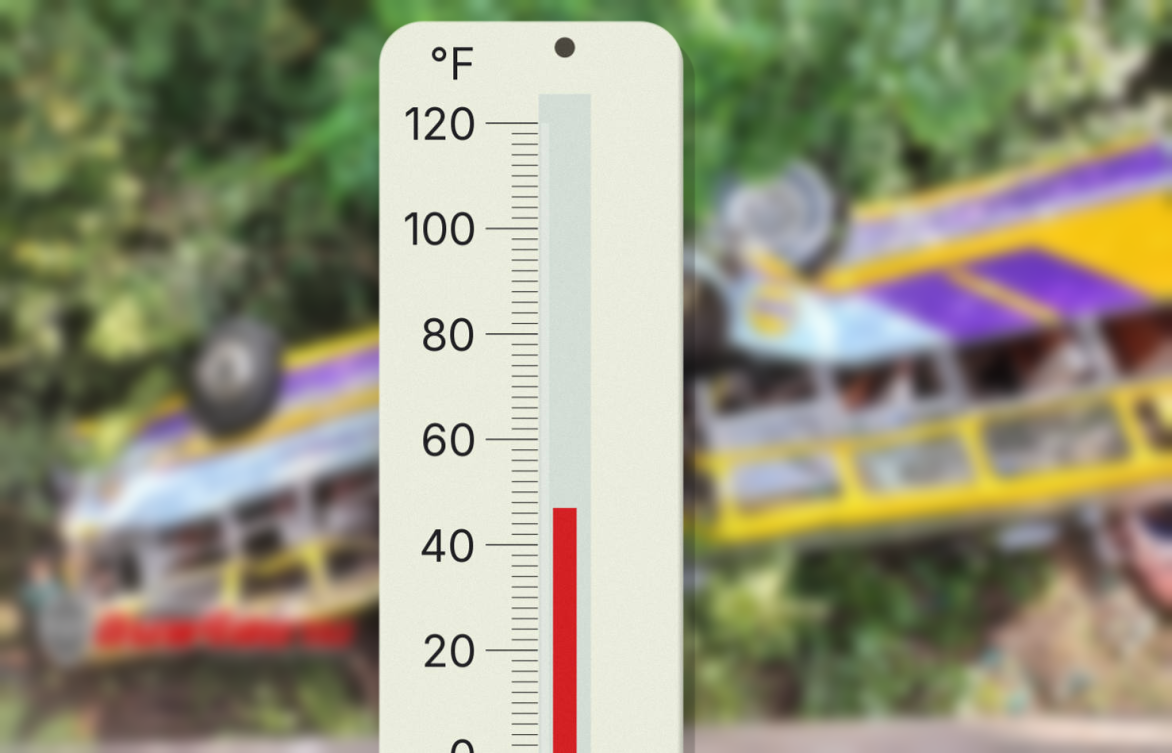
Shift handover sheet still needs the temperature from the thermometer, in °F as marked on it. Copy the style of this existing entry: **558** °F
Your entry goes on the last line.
**47** °F
